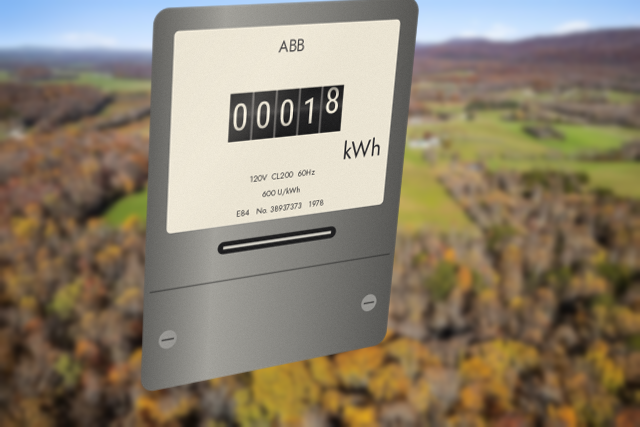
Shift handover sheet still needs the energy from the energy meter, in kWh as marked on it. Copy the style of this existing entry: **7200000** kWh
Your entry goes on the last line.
**18** kWh
